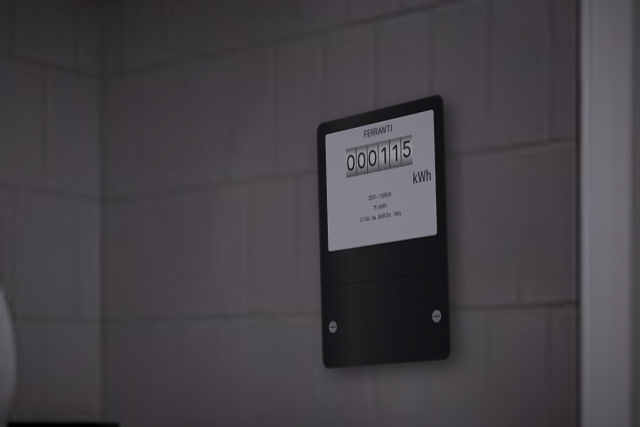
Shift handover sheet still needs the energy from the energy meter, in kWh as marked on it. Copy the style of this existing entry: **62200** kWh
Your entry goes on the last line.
**115** kWh
